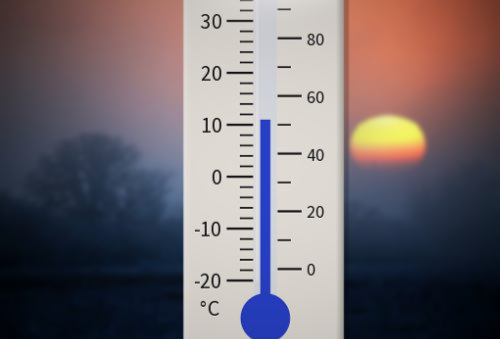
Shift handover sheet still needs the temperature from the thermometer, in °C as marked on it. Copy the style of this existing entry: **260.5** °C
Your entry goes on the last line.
**11** °C
